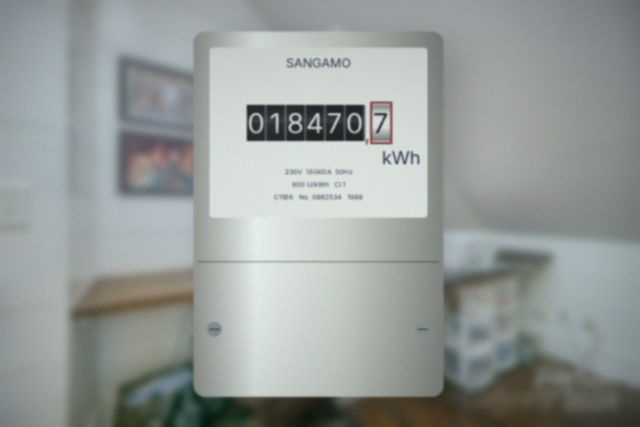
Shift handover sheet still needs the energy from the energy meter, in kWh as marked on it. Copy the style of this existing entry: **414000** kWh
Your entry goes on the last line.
**18470.7** kWh
